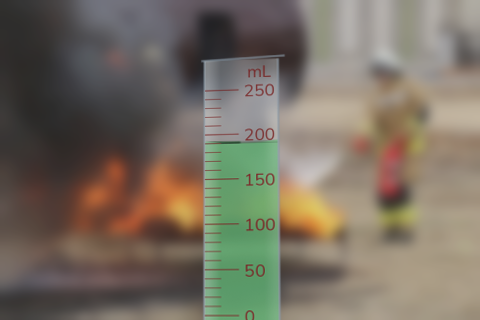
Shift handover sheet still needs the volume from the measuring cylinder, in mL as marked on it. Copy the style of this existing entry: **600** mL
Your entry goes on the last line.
**190** mL
